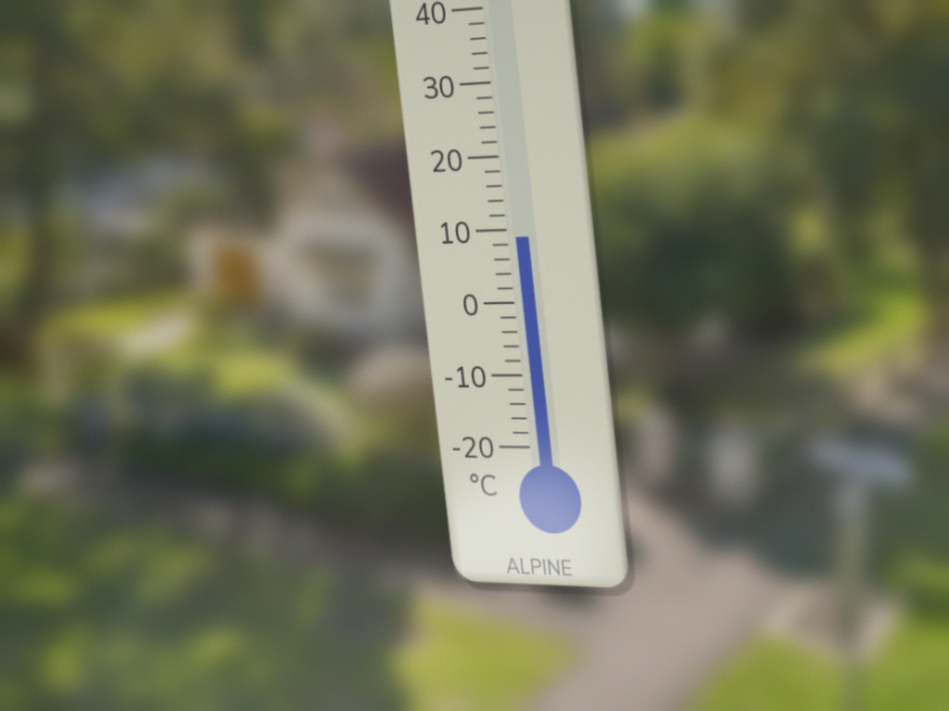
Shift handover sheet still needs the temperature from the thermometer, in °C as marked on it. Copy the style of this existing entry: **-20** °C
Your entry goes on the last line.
**9** °C
